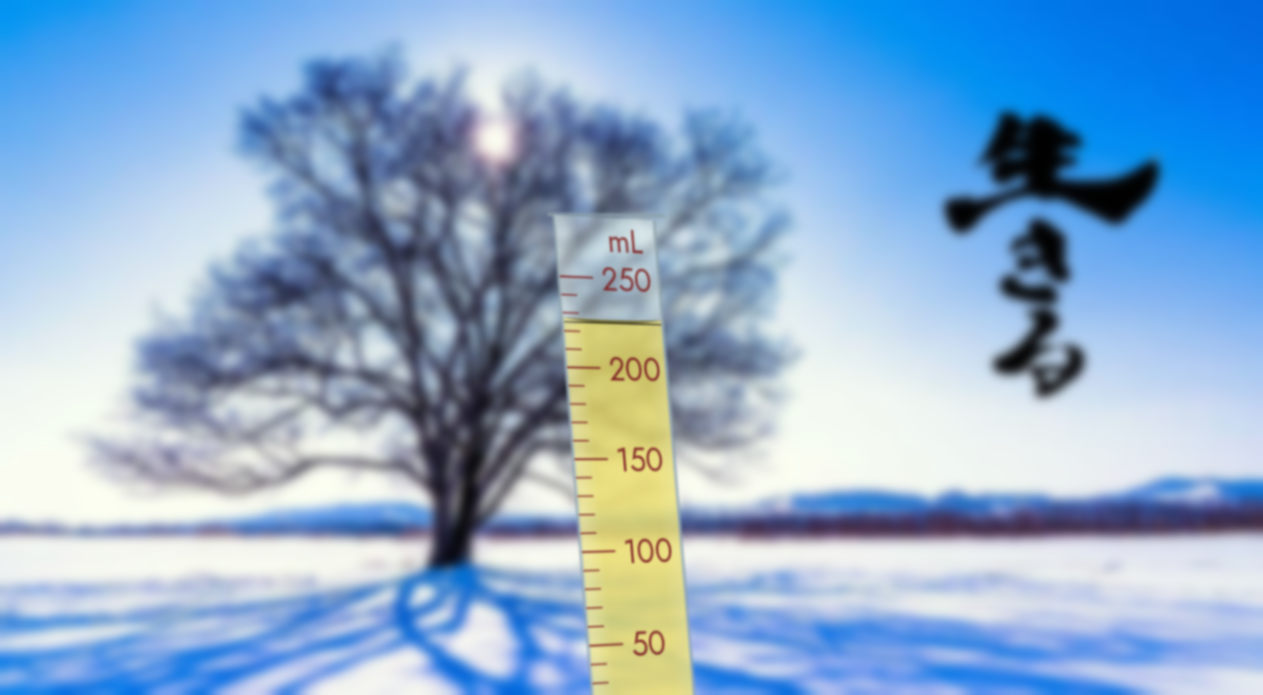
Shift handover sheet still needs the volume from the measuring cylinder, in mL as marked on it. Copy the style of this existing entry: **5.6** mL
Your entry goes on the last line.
**225** mL
